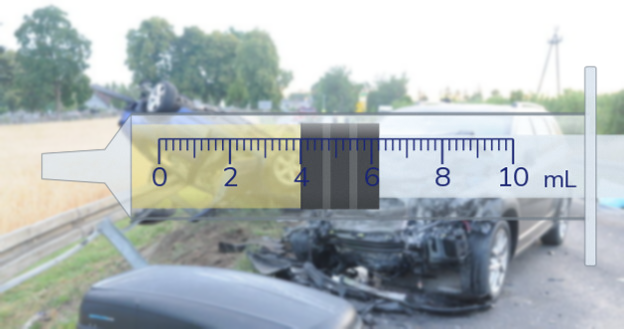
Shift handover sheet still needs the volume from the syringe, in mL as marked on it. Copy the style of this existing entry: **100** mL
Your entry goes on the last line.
**4** mL
